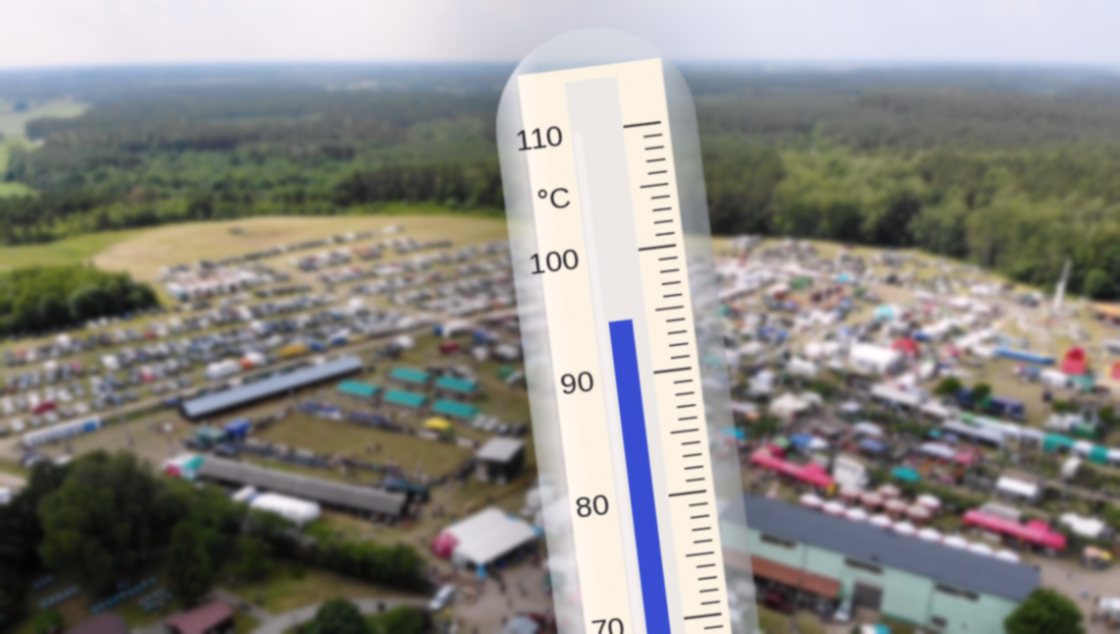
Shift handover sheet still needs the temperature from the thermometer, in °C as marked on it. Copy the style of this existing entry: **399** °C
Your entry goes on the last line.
**94.5** °C
